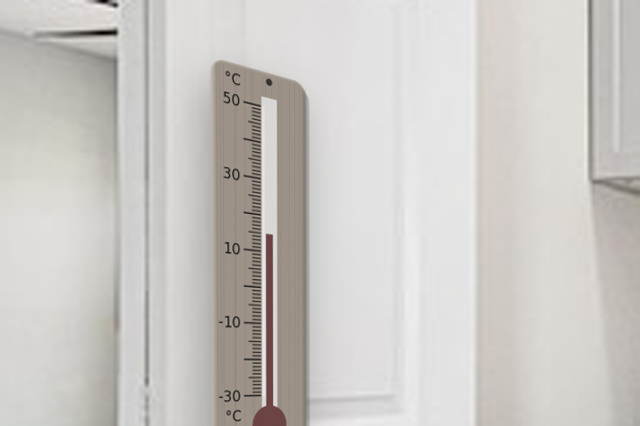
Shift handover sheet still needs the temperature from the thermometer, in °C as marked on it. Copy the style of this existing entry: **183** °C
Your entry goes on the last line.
**15** °C
